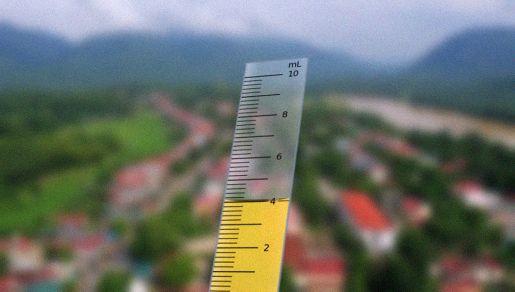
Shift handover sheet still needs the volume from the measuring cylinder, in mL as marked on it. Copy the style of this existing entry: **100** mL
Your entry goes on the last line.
**4** mL
